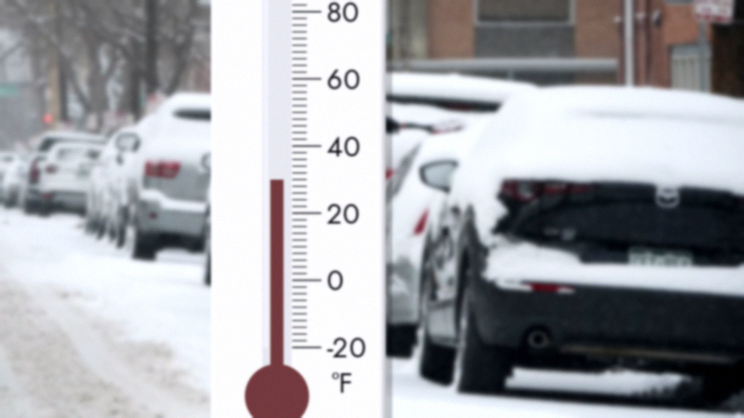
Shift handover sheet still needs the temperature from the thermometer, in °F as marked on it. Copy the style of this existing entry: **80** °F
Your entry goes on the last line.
**30** °F
